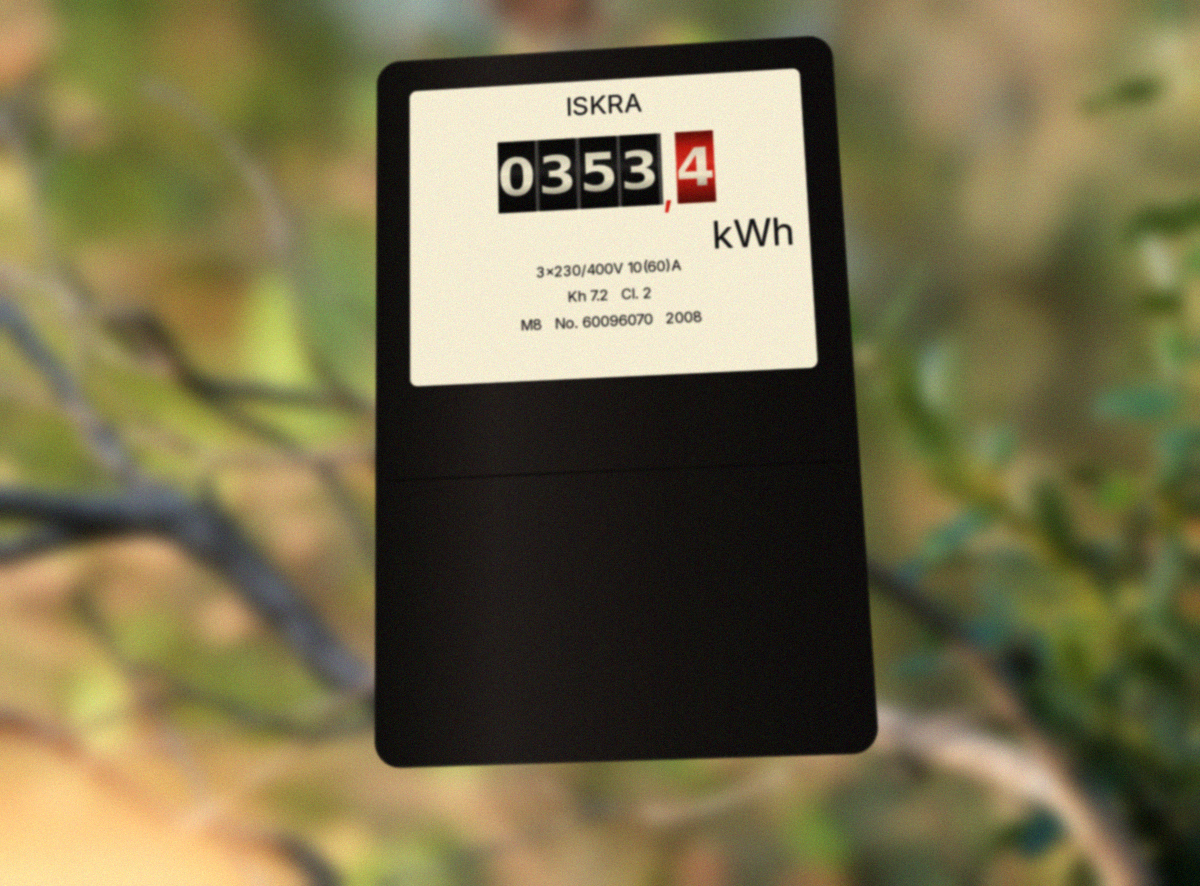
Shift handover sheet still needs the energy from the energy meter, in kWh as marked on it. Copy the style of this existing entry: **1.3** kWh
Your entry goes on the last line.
**353.4** kWh
